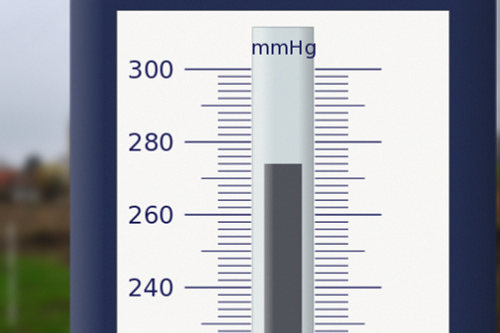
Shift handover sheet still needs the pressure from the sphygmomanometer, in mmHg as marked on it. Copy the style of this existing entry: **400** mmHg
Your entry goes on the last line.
**274** mmHg
